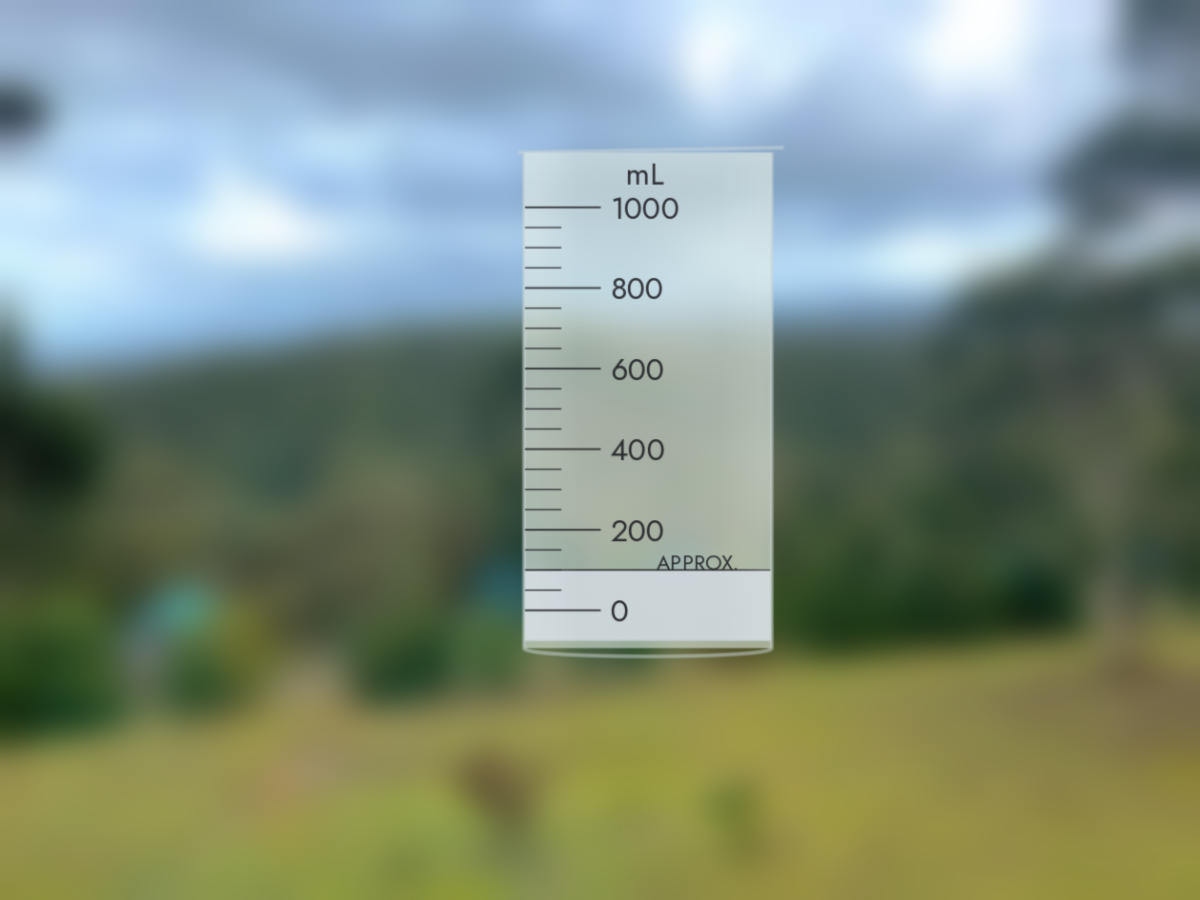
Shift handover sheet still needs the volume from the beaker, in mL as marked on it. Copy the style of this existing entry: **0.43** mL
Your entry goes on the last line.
**100** mL
